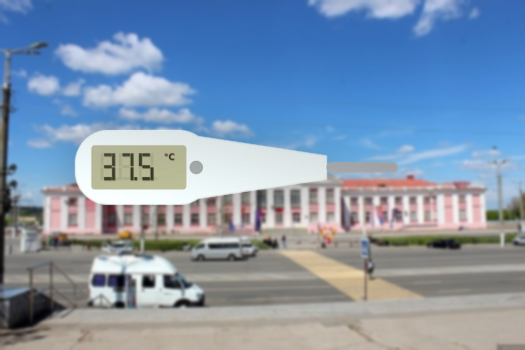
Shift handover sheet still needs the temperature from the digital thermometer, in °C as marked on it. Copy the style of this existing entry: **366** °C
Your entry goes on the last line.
**37.5** °C
